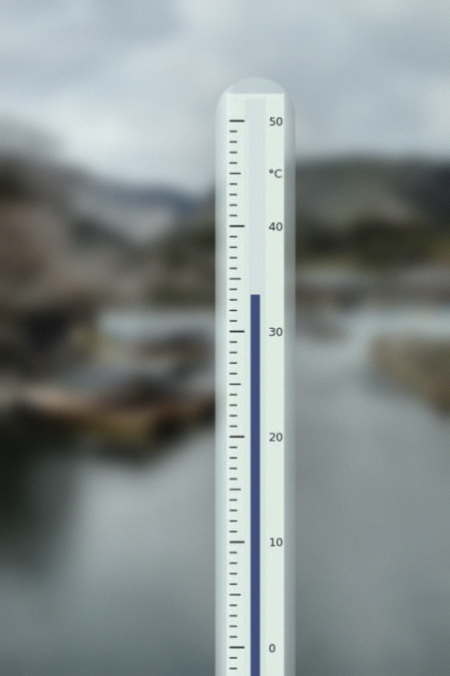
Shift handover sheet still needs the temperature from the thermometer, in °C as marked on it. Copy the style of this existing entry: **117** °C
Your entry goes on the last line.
**33.5** °C
